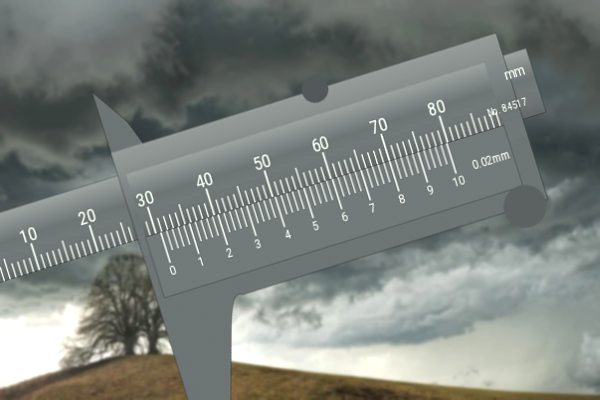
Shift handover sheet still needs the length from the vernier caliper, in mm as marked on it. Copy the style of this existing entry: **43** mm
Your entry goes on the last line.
**30.8** mm
